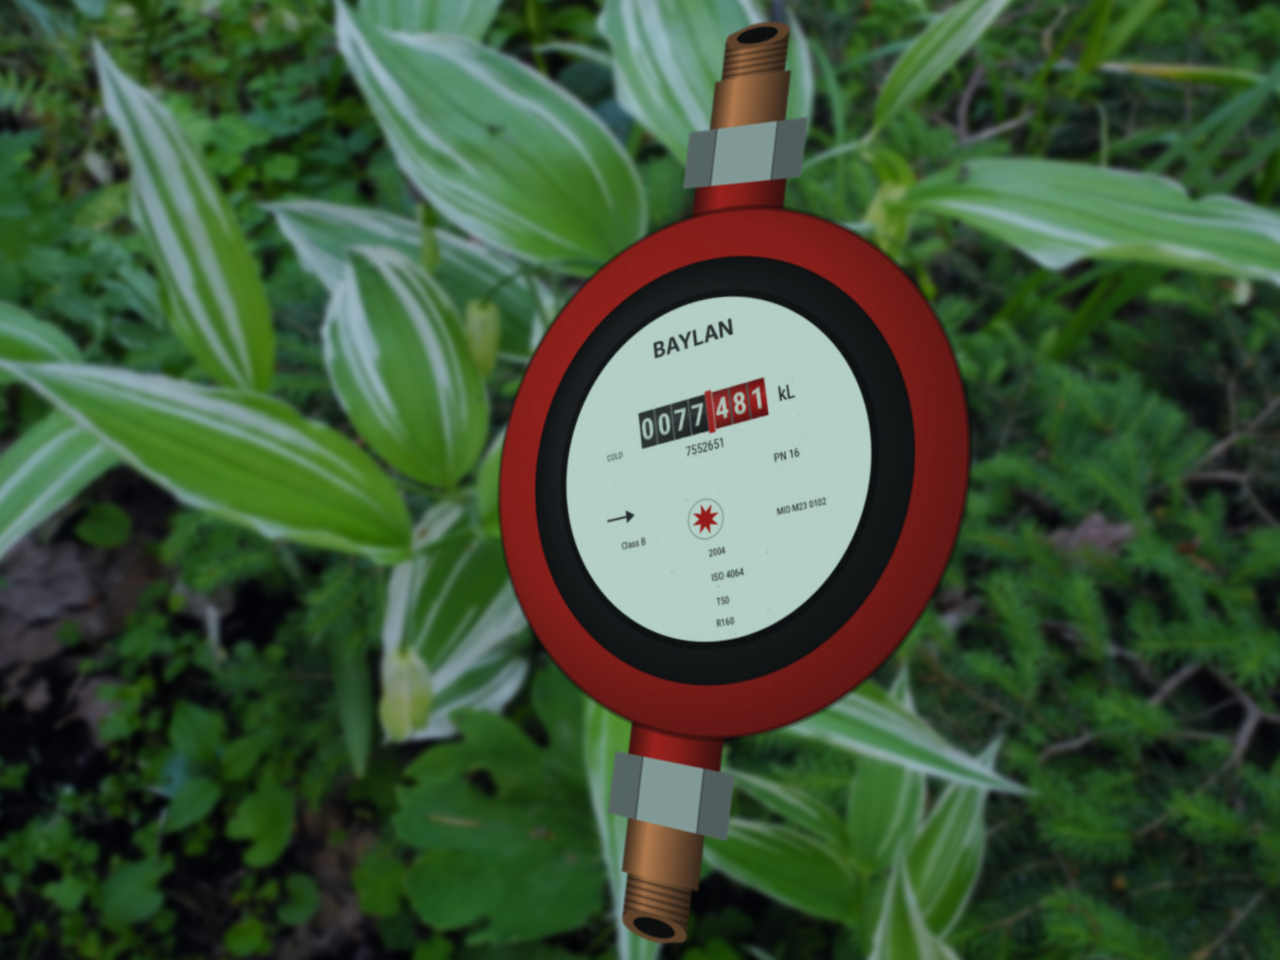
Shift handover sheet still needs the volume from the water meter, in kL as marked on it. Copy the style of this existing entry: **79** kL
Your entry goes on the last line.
**77.481** kL
